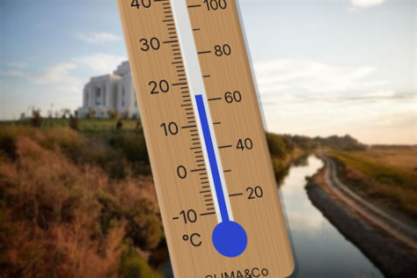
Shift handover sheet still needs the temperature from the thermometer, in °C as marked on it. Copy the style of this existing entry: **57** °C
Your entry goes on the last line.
**17** °C
